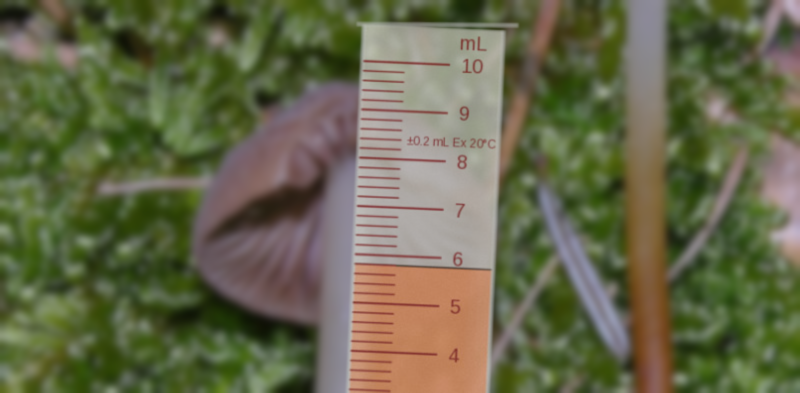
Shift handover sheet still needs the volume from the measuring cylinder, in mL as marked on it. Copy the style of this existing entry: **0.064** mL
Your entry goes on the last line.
**5.8** mL
